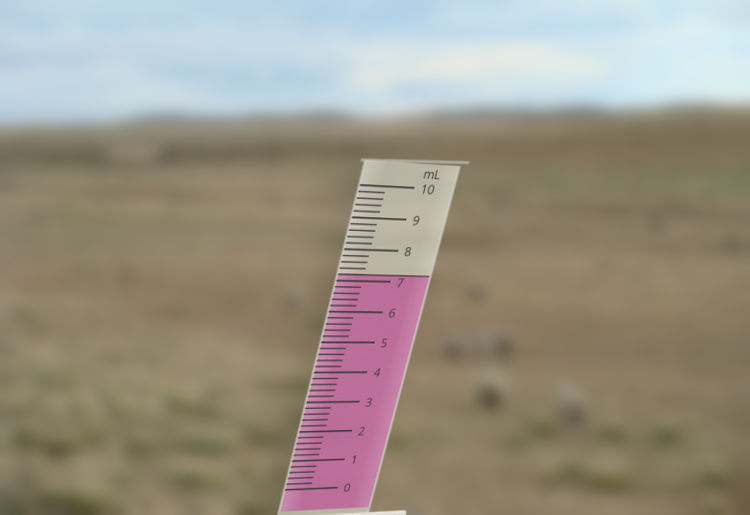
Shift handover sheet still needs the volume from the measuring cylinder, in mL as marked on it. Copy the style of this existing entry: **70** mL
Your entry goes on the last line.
**7.2** mL
